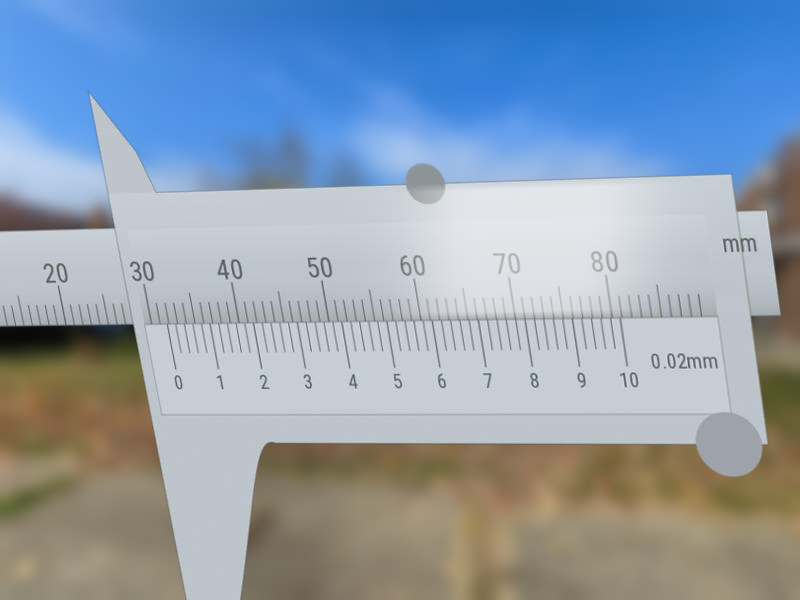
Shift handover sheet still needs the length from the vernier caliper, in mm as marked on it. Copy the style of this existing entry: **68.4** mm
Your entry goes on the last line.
**31.8** mm
